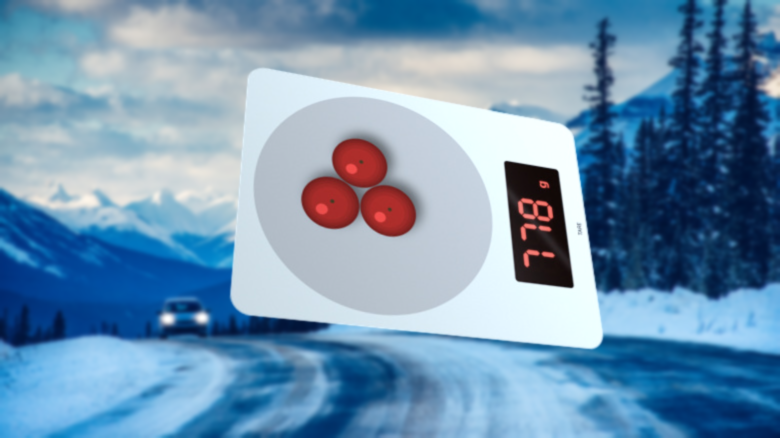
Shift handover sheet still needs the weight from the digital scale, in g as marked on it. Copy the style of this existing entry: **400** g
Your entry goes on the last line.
**778** g
